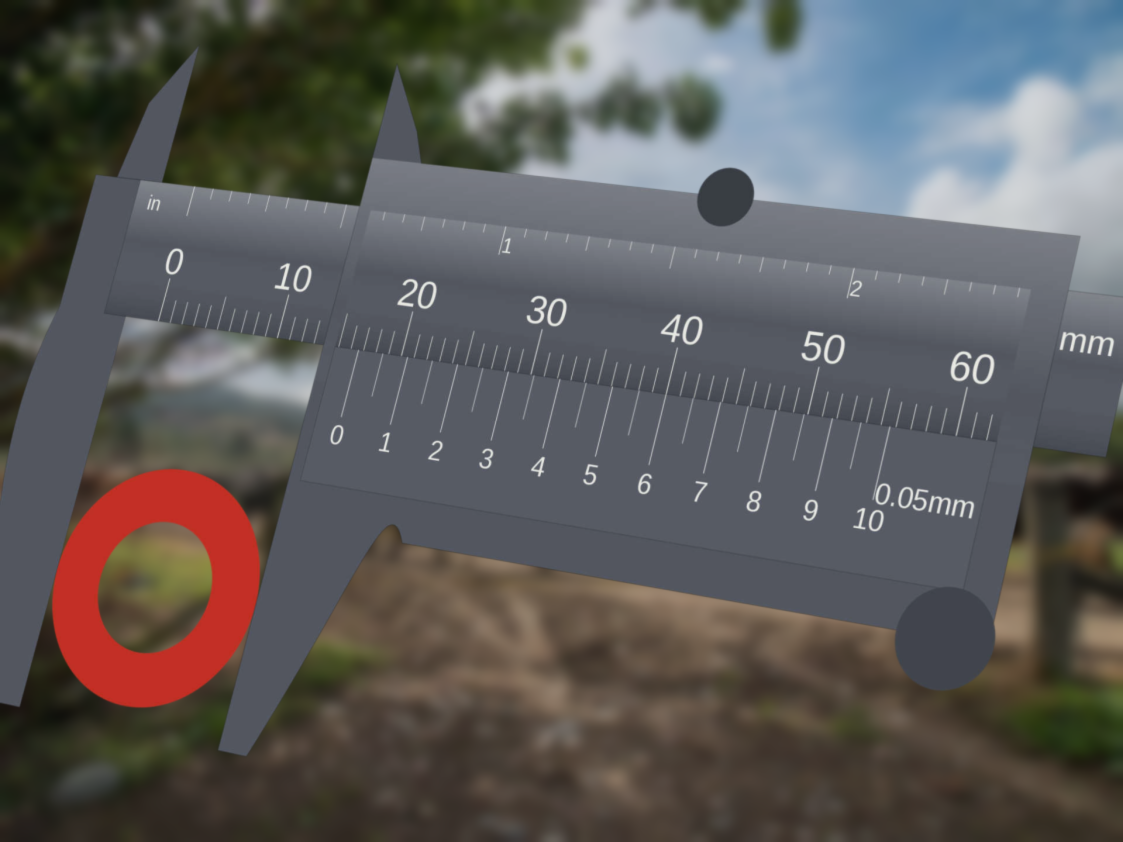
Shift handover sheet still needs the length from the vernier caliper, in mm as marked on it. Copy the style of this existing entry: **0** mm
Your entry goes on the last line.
**16.6** mm
